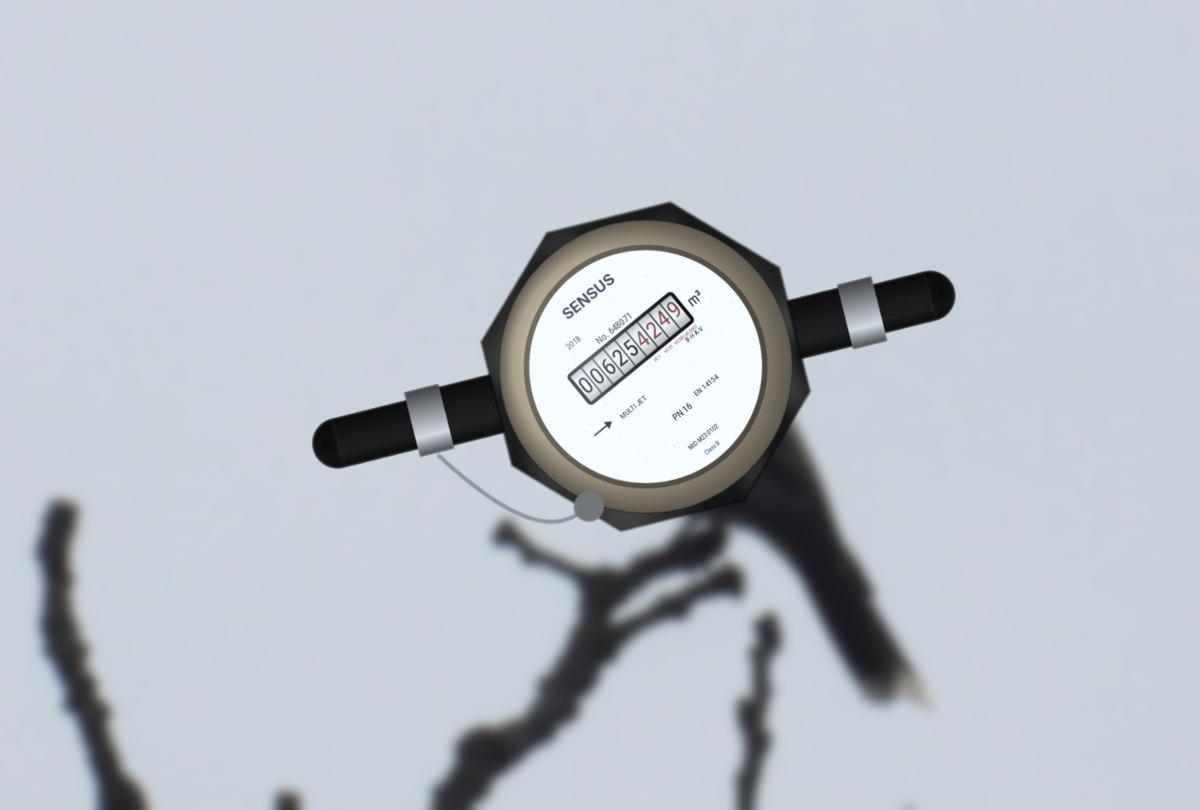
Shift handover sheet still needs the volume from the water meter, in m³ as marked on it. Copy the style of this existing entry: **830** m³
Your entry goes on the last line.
**625.4249** m³
